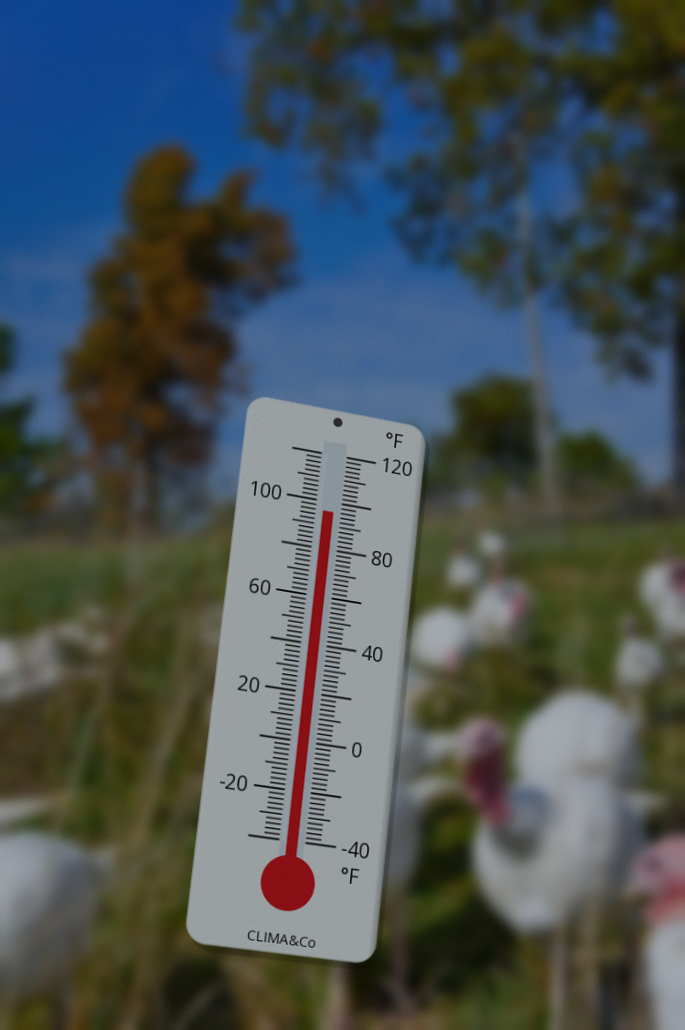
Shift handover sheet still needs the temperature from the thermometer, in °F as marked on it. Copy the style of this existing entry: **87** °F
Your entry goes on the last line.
**96** °F
